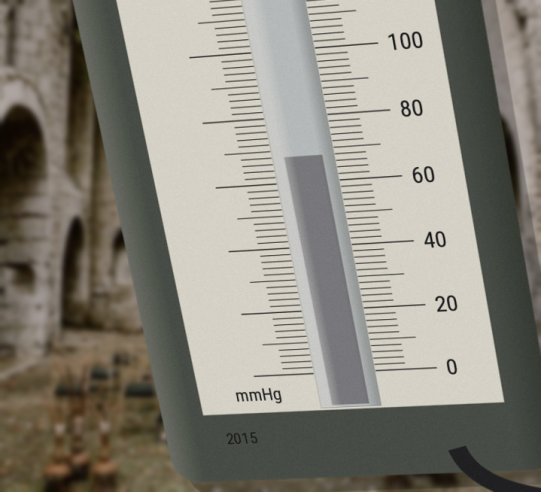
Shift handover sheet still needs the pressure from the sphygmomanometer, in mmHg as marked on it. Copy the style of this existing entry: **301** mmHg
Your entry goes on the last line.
**68** mmHg
